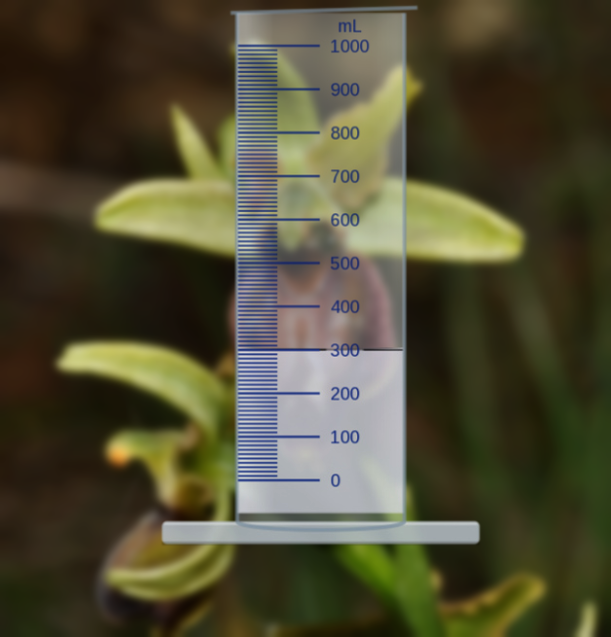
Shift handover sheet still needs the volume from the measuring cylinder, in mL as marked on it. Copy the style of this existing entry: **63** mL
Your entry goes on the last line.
**300** mL
